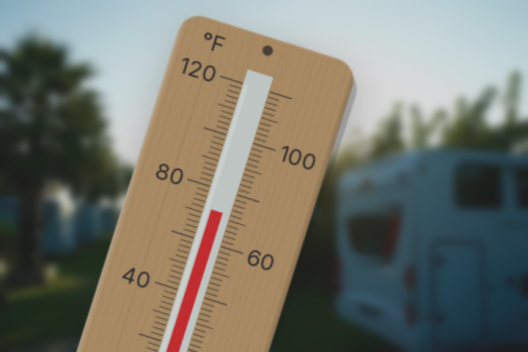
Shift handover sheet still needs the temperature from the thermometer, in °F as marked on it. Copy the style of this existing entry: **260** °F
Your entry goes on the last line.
**72** °F
